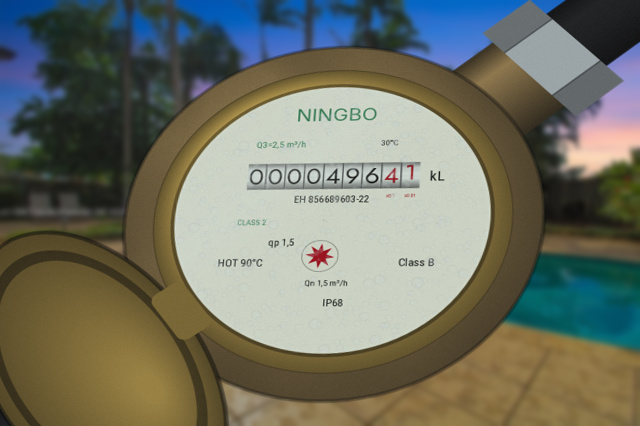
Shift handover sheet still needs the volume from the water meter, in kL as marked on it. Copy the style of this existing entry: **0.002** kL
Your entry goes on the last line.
**496.41** kL
